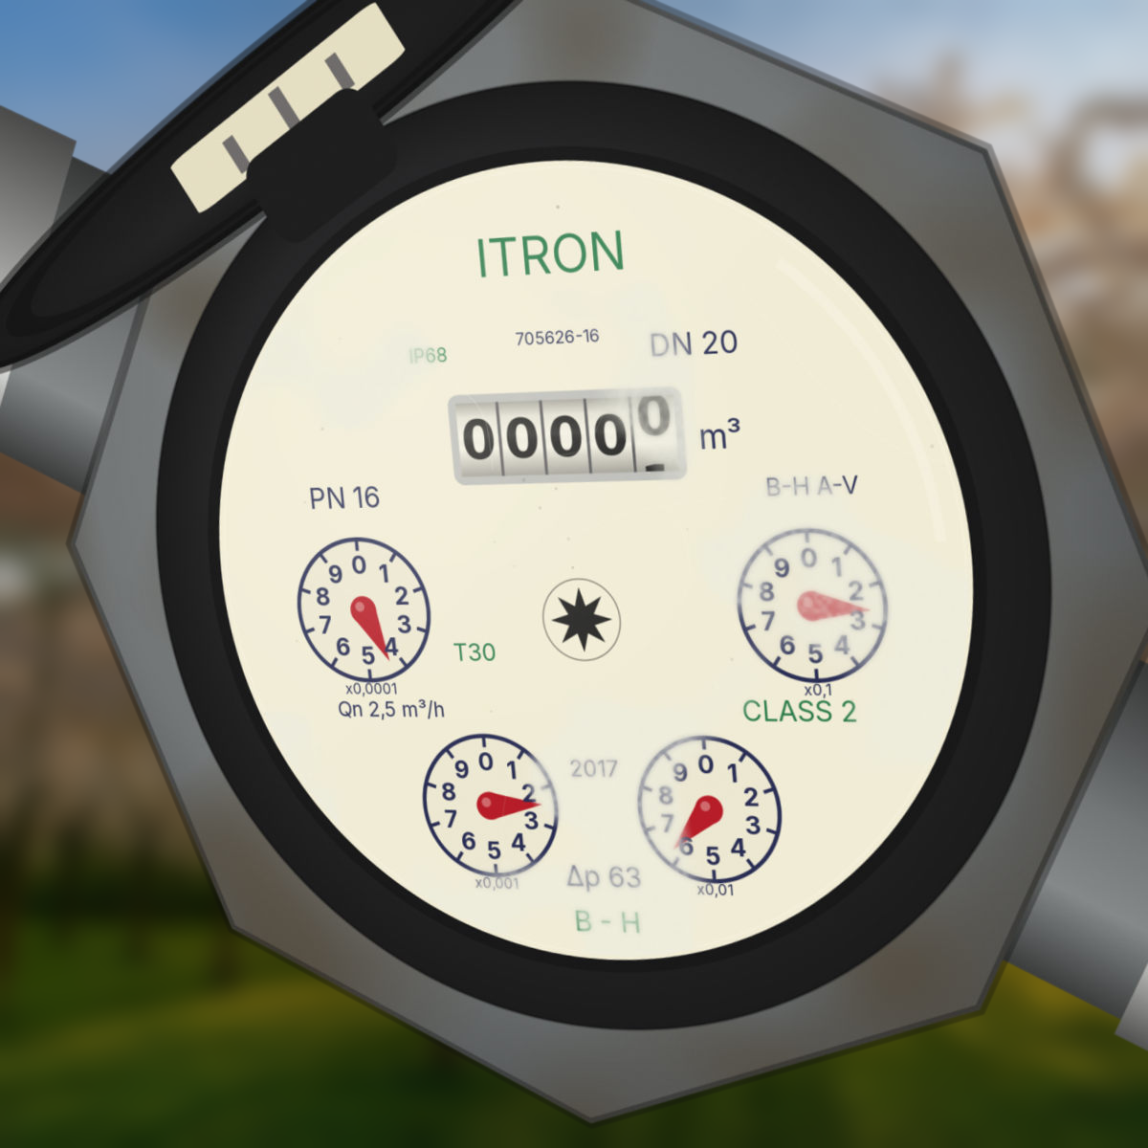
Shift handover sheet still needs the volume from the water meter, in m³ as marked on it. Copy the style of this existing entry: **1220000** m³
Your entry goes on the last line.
**0.2624** m³
